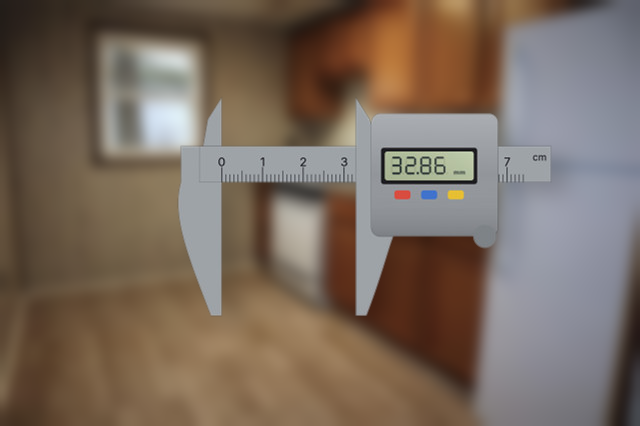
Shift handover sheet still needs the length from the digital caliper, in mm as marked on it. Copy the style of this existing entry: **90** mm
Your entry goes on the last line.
**32.86** mm
